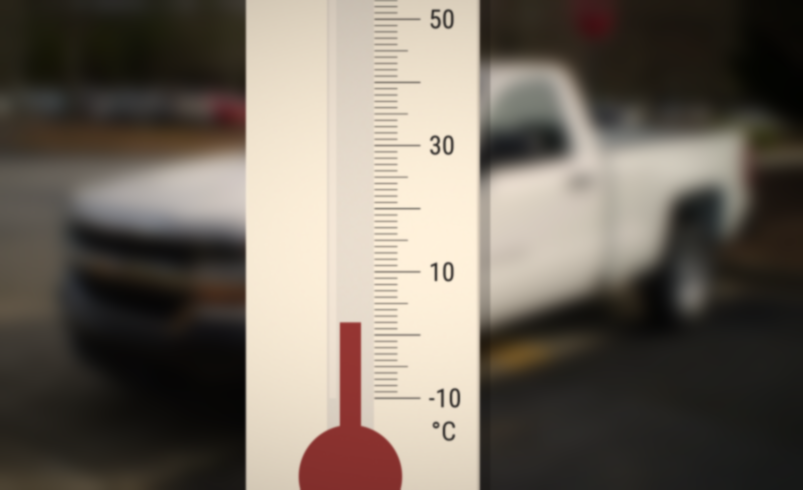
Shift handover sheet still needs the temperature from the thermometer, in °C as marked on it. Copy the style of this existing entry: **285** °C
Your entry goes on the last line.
**2** °C
